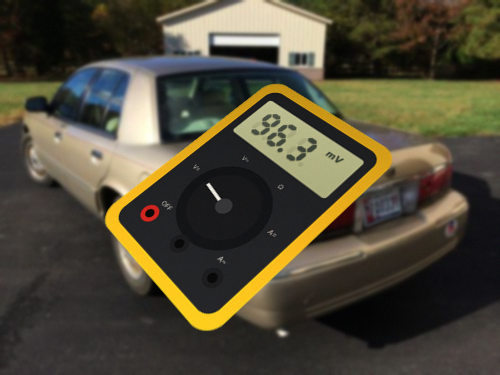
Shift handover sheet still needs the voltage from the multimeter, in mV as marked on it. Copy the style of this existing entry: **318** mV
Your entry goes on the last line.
**96.3** mV
